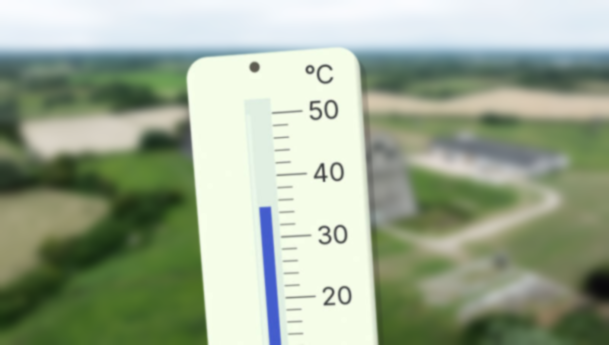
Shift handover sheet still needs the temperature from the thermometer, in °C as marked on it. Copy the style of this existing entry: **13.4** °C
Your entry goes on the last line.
**35** °C
